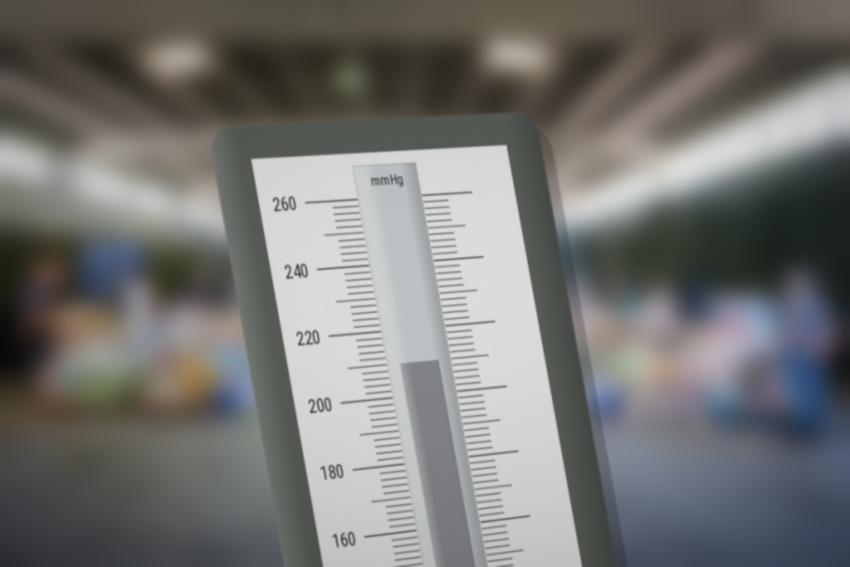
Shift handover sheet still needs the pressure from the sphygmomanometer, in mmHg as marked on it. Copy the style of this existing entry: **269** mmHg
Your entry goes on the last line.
**210** mmHg
